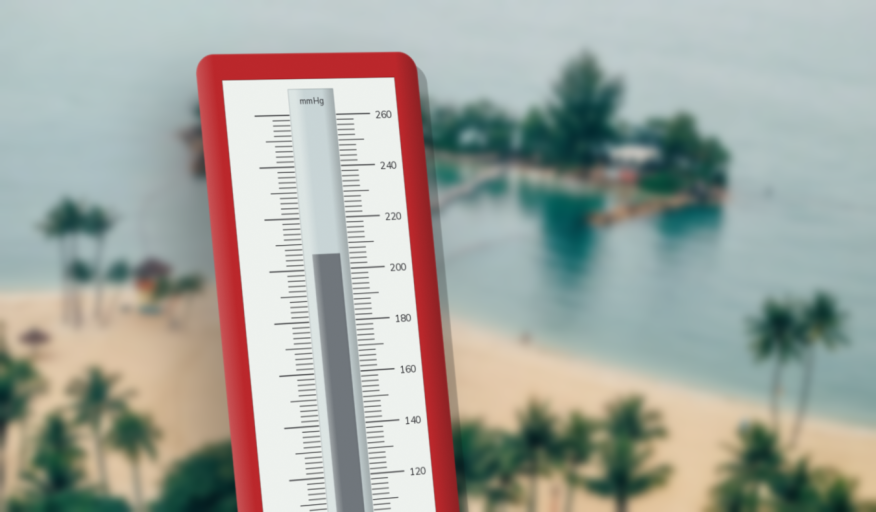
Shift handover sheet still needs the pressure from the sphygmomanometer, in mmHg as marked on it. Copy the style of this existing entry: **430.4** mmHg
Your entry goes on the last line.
**206** mmHg
